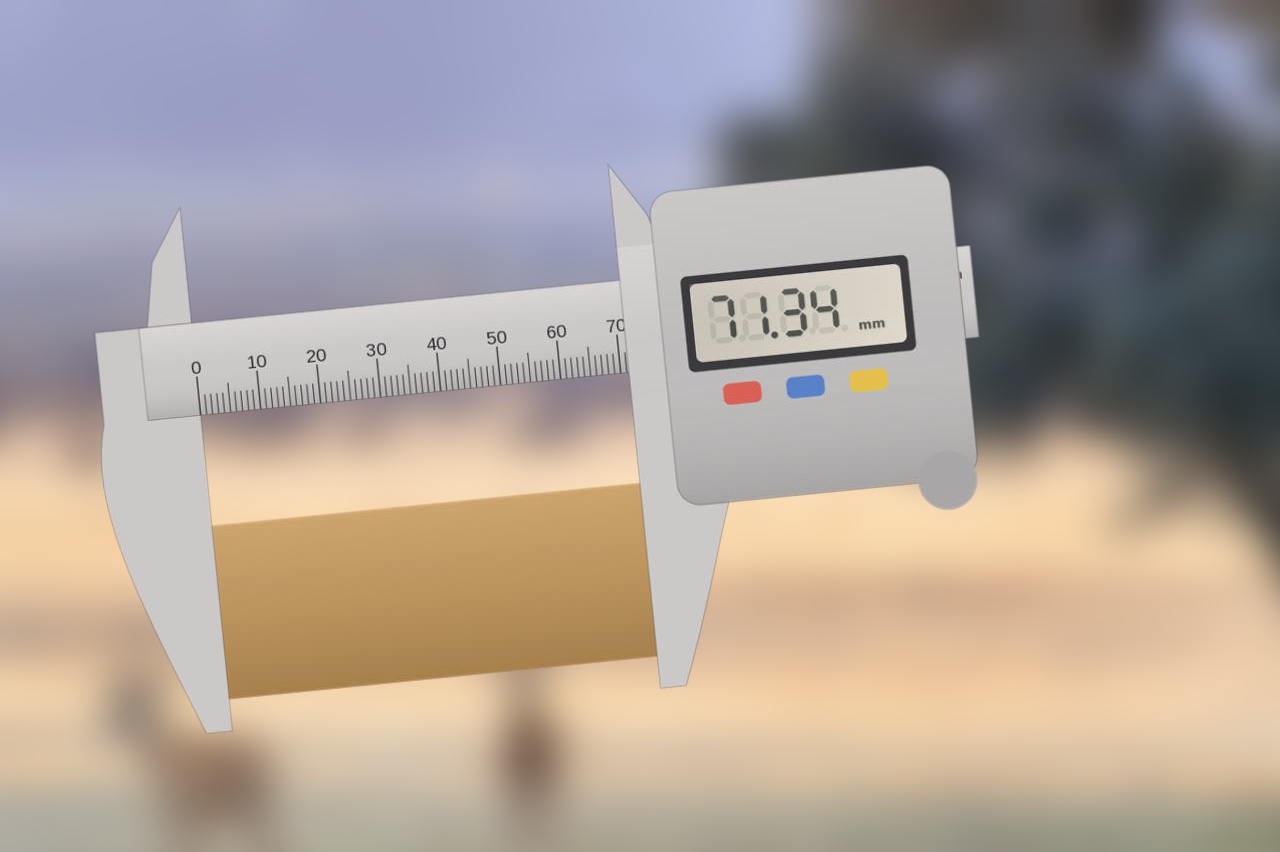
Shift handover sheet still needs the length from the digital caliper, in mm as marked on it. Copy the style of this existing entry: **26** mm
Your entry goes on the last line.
**71.34** mm
